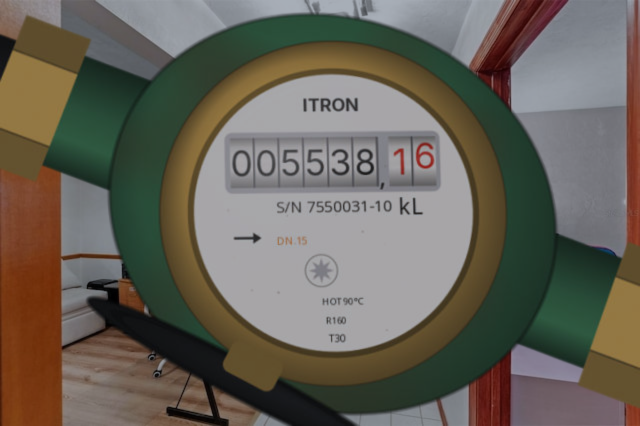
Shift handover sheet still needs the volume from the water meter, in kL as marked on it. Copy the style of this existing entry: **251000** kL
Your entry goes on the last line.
**5538.16** kL
